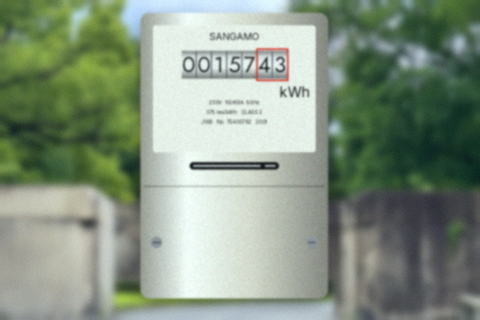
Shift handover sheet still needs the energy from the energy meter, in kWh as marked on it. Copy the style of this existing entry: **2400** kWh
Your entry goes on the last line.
**157.43** kWh
